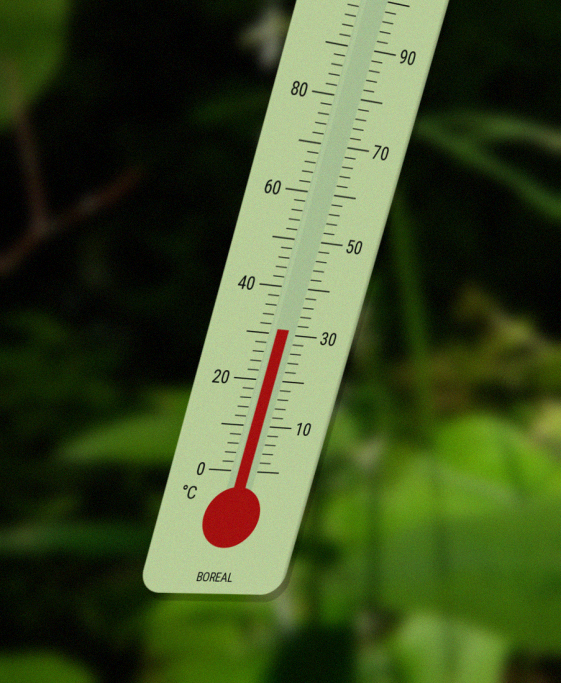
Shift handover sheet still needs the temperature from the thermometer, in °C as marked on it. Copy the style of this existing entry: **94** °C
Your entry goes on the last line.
**31** °C
